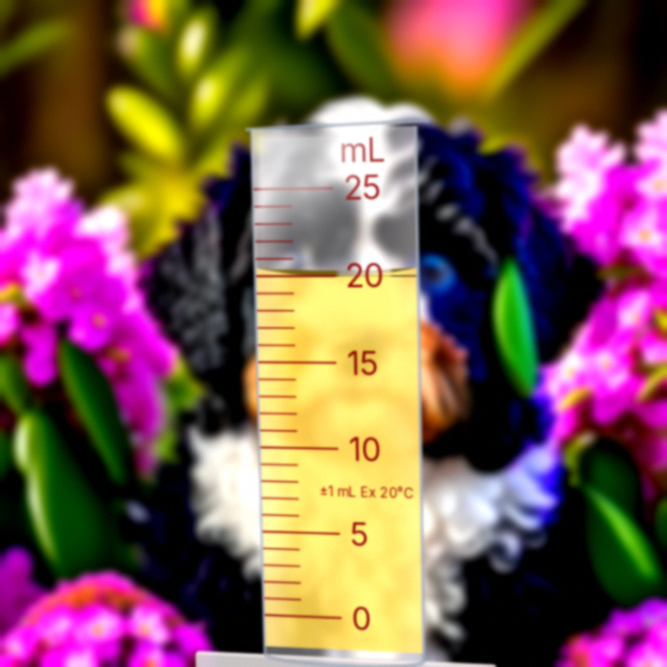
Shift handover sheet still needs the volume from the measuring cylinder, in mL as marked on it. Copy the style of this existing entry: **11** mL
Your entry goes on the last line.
**20** mL
